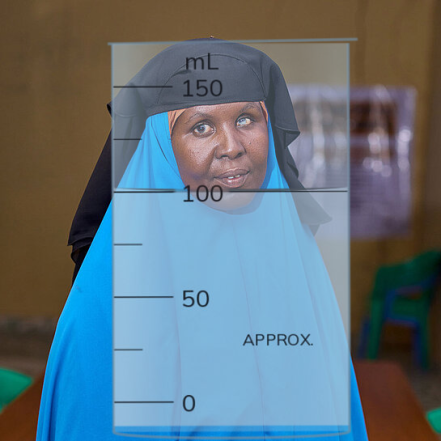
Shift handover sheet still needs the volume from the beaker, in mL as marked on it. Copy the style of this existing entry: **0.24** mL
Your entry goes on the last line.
**100** mL
